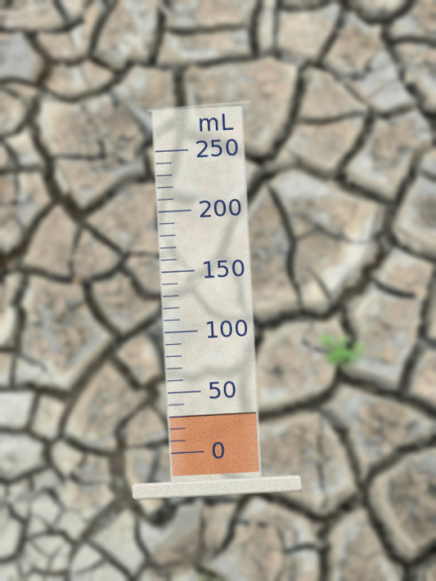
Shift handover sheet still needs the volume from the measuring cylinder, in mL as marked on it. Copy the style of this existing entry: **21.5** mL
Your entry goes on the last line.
**30** mL
